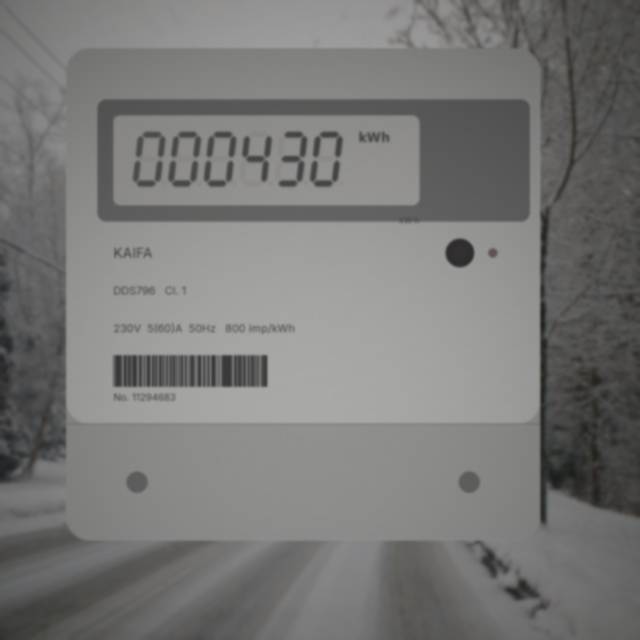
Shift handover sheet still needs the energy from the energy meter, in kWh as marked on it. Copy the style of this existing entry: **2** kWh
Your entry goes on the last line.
**430** kWh
